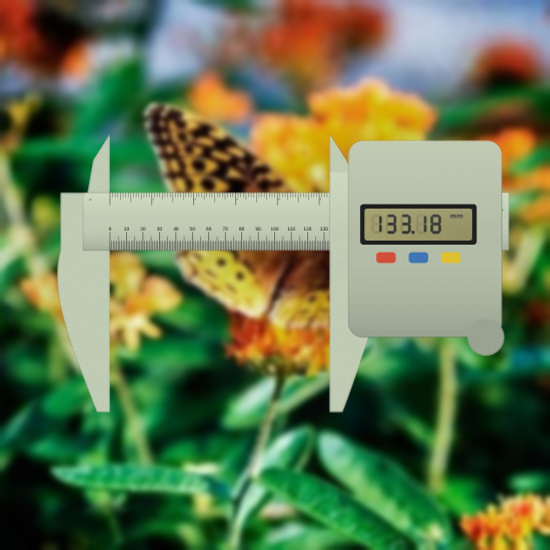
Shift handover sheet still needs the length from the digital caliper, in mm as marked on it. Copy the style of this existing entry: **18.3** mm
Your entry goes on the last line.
**133.18** mm
